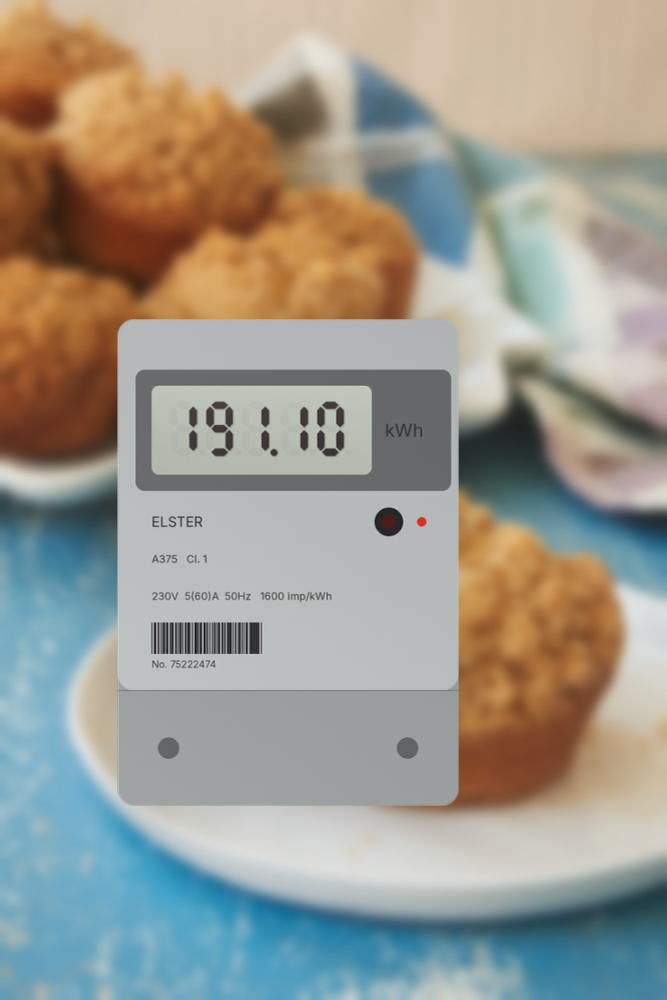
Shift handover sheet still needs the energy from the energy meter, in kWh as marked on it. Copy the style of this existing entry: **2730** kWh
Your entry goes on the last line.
**191.10** kWh
